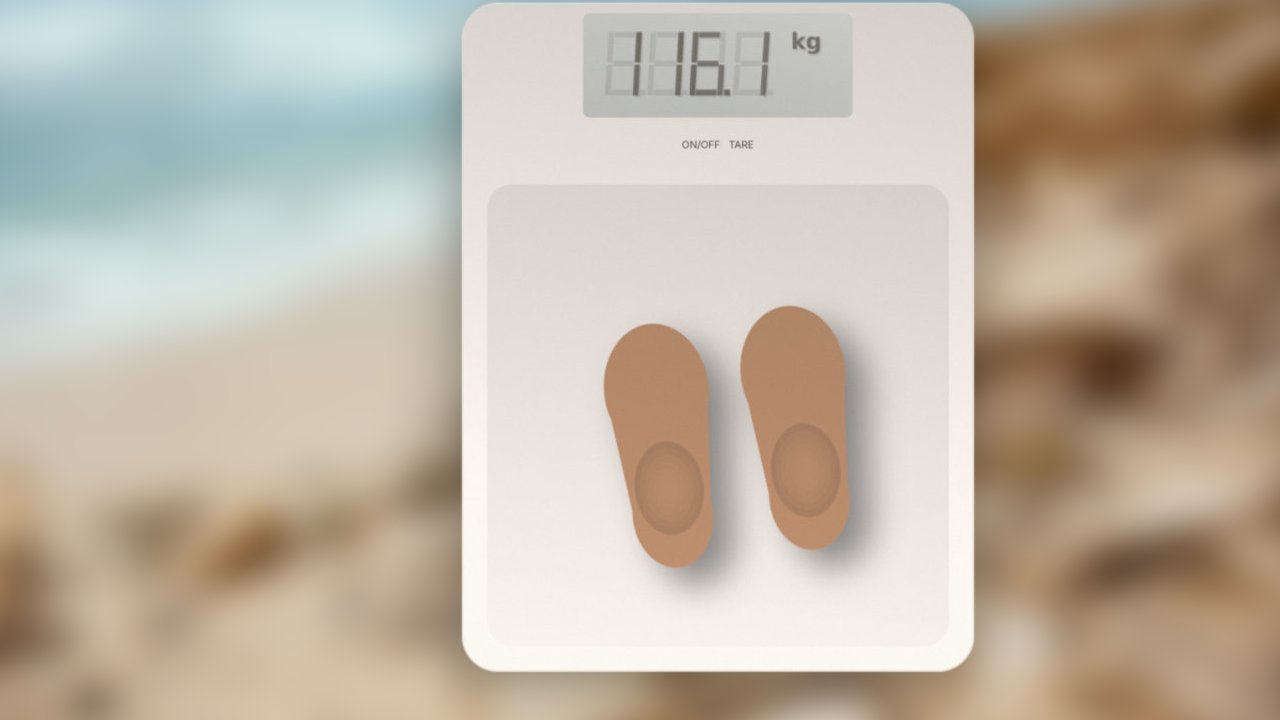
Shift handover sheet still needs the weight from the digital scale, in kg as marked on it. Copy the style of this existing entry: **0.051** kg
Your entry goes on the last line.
**116.1** kg
